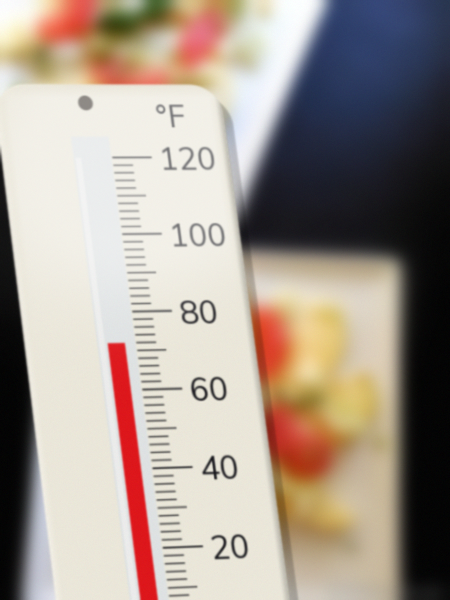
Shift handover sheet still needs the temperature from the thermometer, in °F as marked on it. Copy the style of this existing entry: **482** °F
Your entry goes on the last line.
**72** °F
